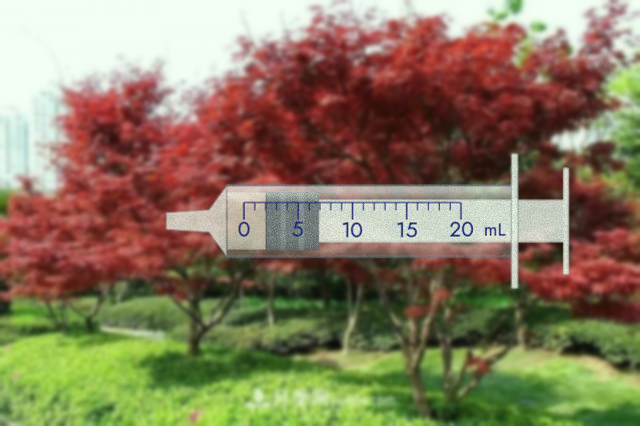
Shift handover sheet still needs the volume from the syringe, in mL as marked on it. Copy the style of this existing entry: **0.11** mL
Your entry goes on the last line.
**2** mL
